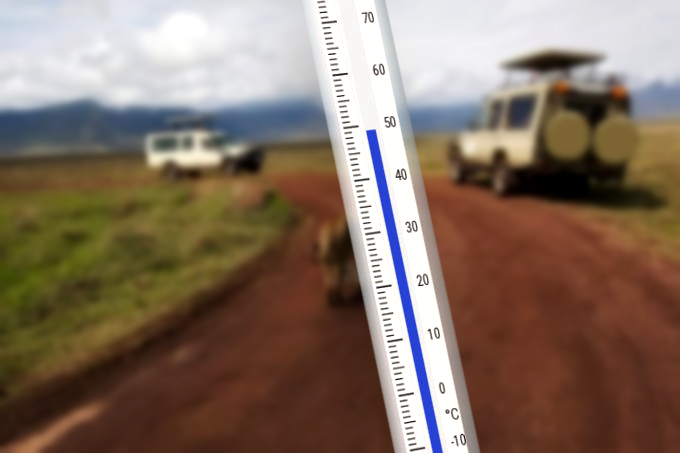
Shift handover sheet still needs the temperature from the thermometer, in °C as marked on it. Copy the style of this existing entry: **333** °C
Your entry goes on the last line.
**49** °C
